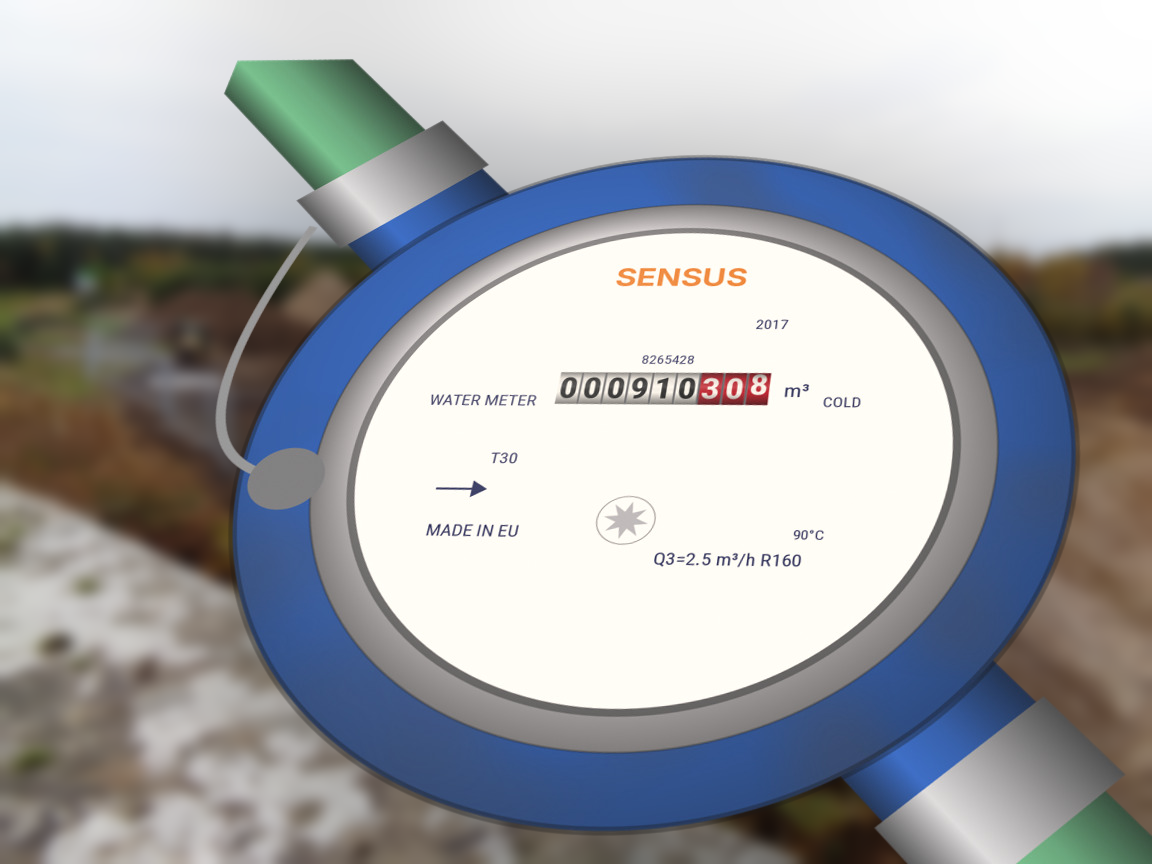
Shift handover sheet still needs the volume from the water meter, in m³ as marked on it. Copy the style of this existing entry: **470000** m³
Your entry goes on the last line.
**910.308** m³
